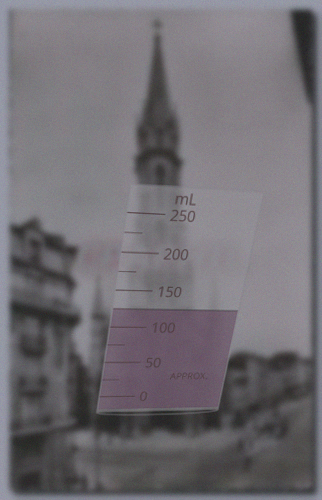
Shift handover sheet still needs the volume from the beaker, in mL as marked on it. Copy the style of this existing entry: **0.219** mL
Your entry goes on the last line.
**125** mL
